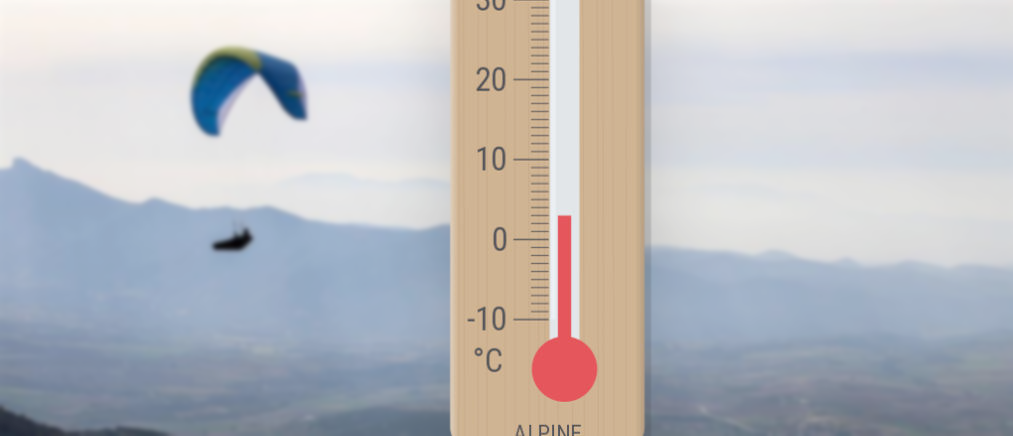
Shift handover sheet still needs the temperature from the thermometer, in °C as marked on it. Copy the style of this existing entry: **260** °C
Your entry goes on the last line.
**3** °C
